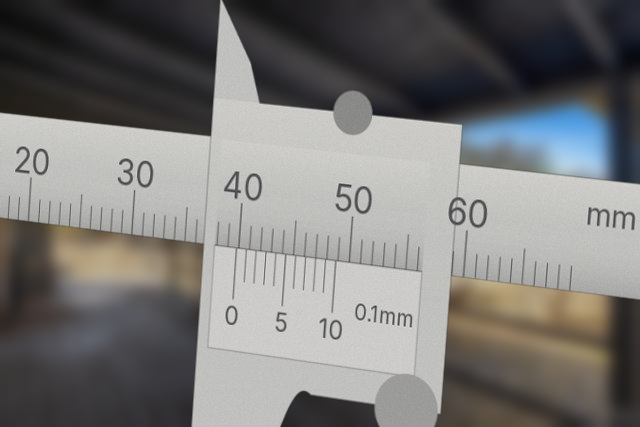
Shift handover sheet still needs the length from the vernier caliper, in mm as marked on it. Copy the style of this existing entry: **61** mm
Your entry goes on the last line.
**39.8** mm
